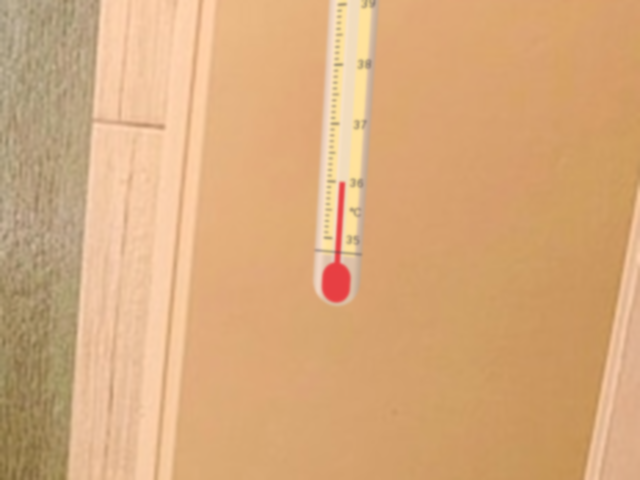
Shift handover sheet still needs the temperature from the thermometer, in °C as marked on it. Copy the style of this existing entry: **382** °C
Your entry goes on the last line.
**36** °C
